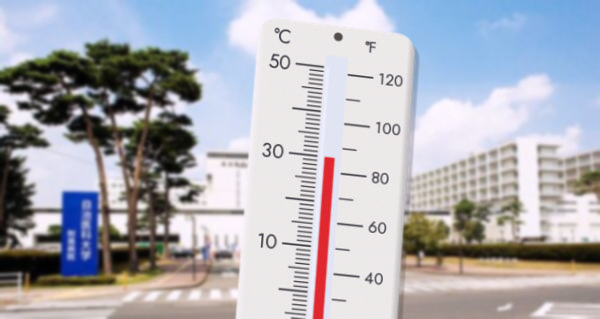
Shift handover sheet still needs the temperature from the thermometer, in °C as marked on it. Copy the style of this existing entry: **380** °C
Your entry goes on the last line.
**30** °C
